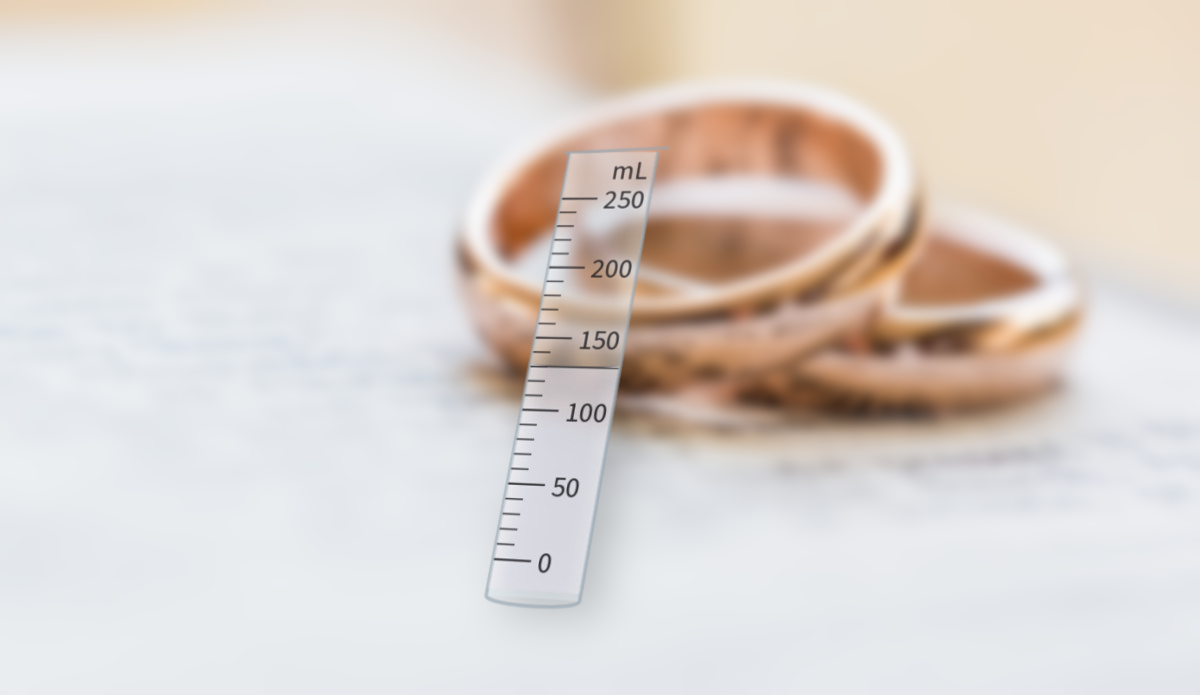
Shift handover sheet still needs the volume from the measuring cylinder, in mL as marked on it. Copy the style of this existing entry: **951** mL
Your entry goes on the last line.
**130** mL
